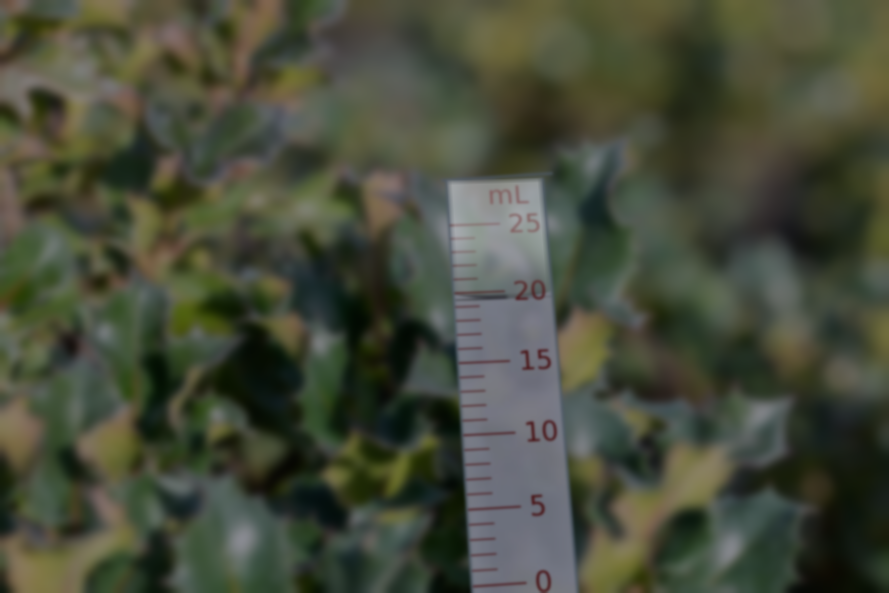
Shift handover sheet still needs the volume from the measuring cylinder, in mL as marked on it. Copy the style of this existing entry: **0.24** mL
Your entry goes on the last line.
**19.5** mL
